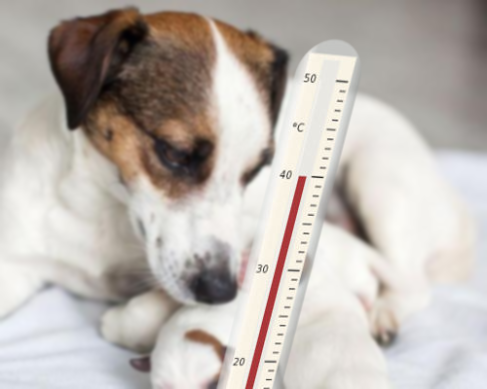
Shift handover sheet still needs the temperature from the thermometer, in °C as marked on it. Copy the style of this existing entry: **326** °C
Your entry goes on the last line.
**40** °C
